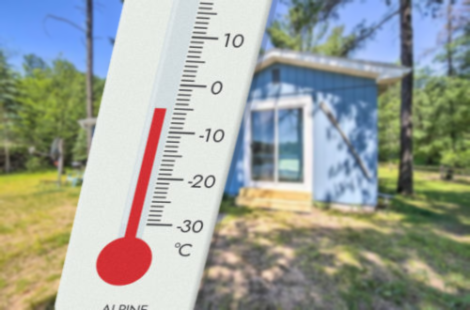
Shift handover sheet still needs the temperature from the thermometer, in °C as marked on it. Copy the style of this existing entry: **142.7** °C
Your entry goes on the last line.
**-5** °C
